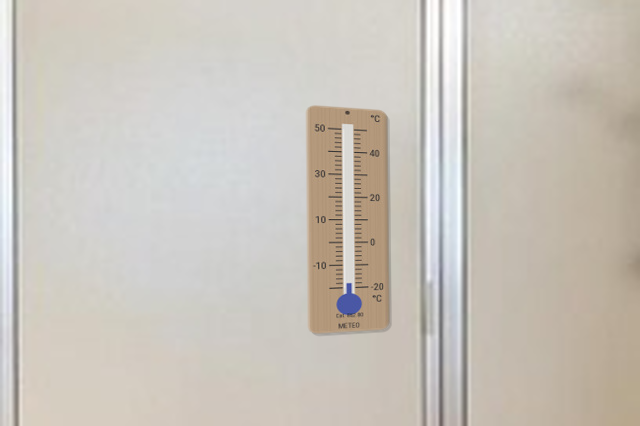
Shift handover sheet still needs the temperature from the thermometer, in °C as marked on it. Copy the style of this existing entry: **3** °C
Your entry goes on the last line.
**-18** °C
